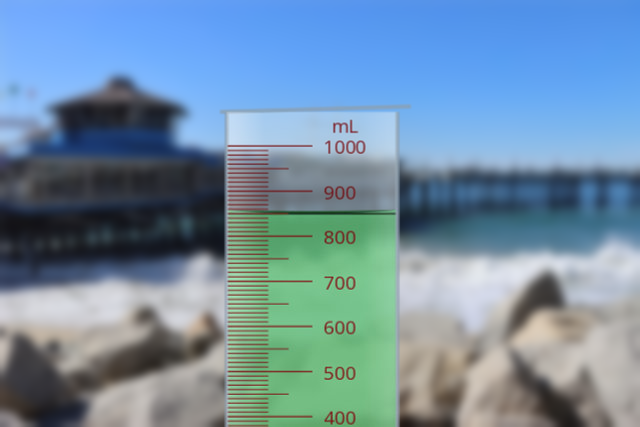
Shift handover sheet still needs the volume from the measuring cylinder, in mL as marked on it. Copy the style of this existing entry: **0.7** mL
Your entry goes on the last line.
**850** mL
